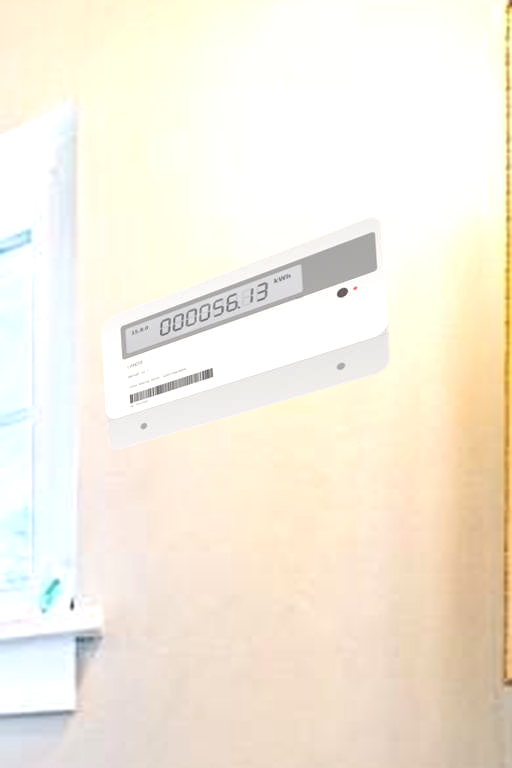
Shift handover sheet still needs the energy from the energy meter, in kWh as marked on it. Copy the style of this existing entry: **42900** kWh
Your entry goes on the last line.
**56.13** kWh
